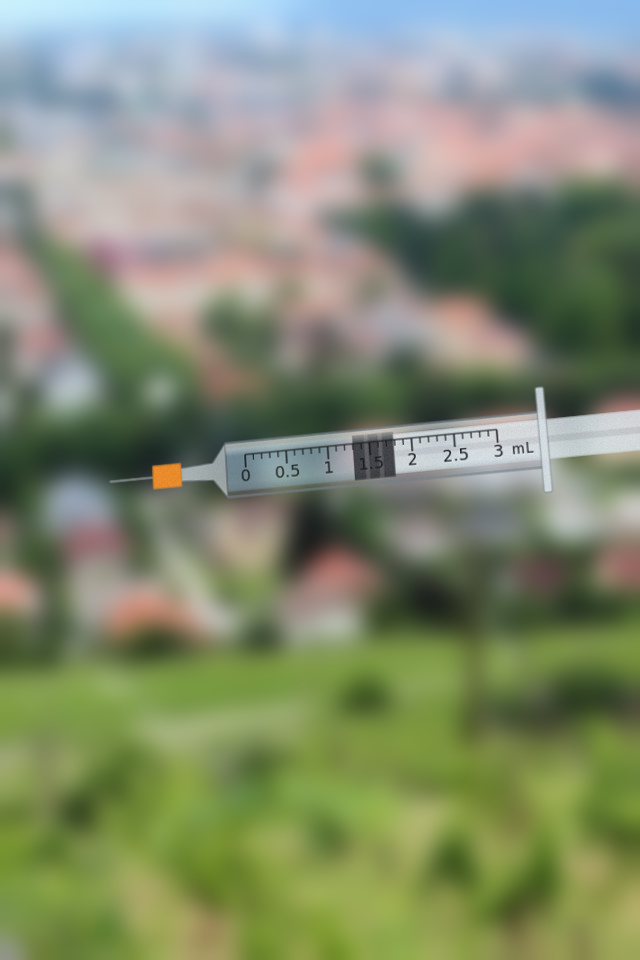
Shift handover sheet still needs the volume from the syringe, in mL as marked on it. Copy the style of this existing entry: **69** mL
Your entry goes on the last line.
**1.3** mL
